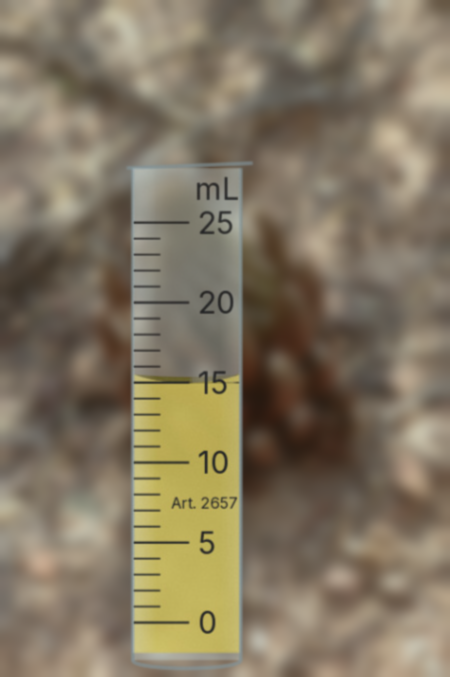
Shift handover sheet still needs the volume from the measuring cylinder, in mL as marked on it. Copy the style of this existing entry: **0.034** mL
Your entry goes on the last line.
**15** mL
